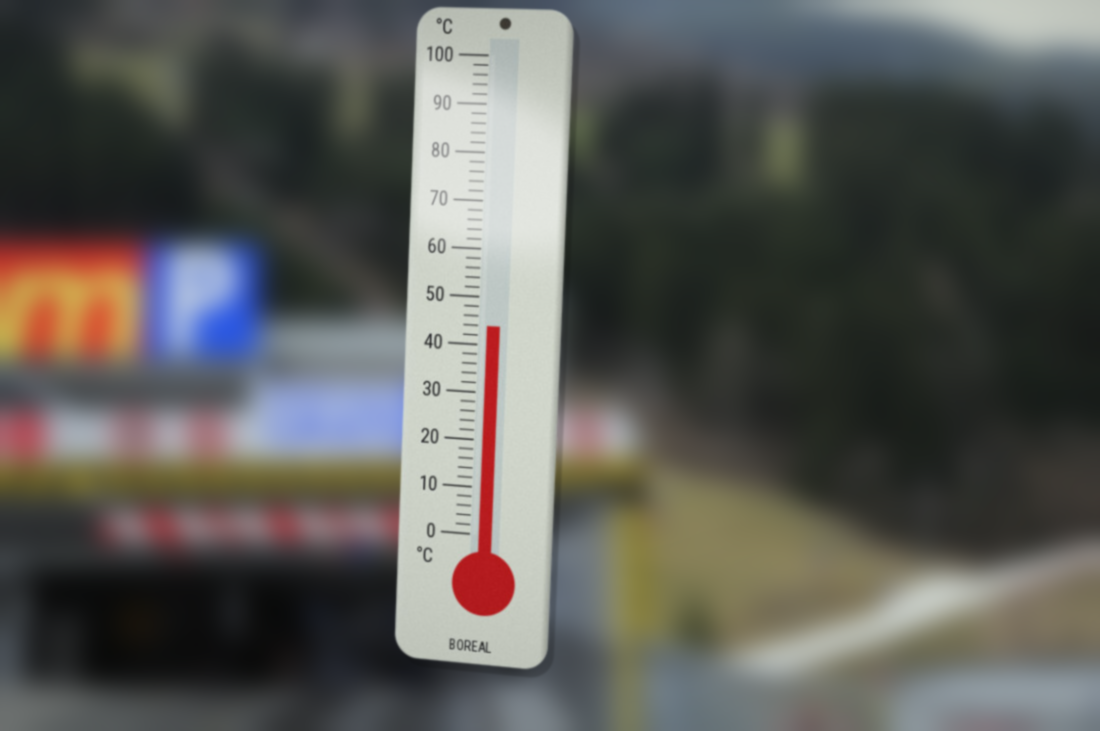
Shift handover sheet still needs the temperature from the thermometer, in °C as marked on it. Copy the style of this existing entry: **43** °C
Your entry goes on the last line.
**44** °C
